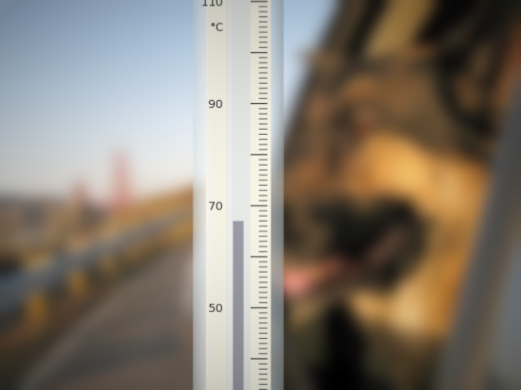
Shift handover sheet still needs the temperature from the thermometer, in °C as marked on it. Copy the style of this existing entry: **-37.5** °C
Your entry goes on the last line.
**67** °C
